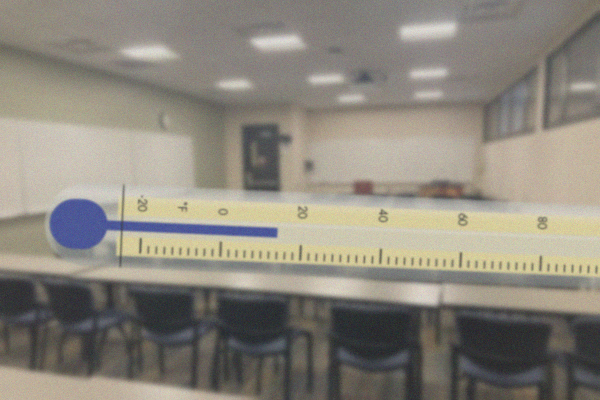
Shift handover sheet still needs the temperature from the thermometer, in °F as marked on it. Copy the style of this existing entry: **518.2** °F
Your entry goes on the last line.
**14** °F
